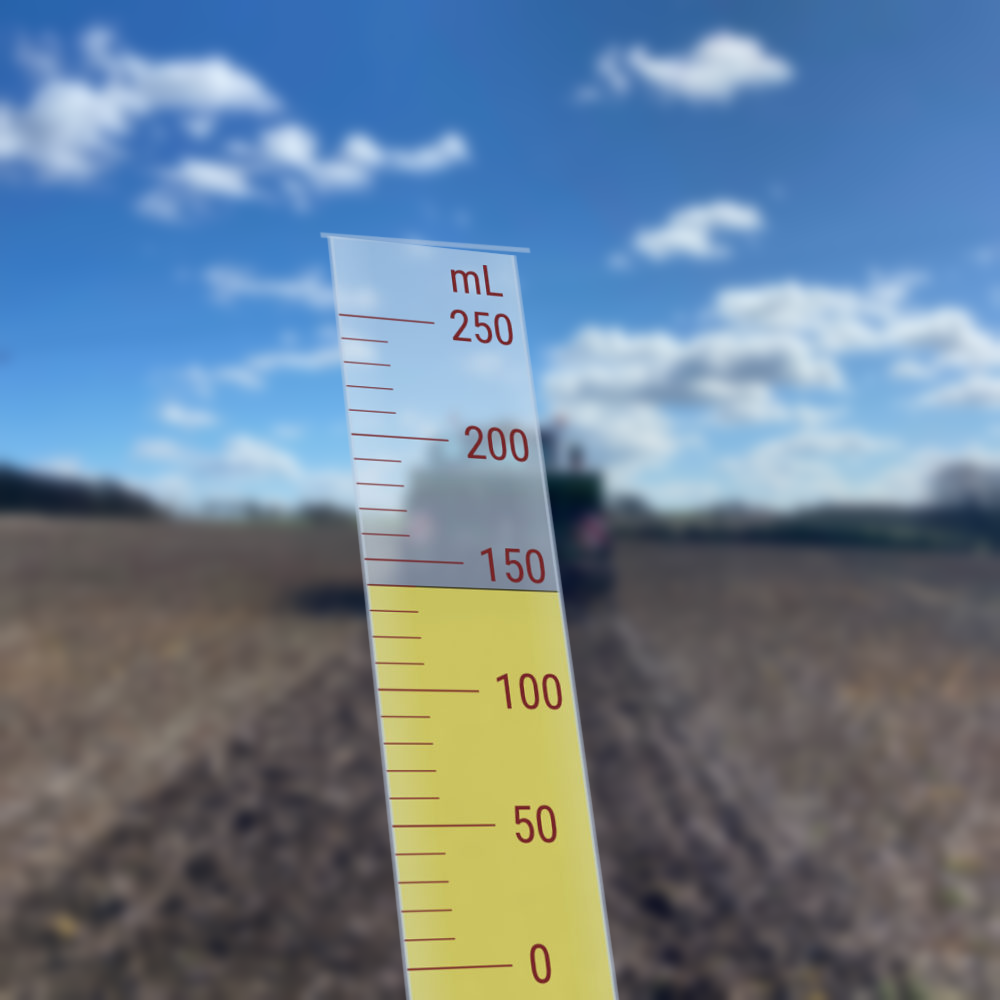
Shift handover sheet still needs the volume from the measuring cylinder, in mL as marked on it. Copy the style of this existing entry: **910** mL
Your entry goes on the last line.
**140** mL
